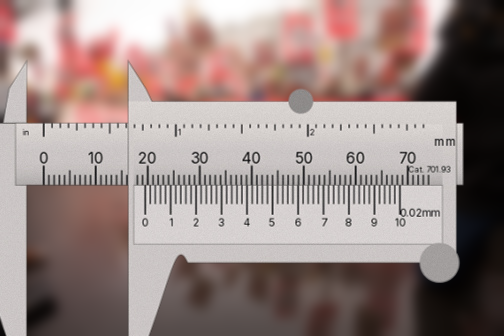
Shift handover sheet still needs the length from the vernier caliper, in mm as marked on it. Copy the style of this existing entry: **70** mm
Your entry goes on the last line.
**19.5** mm
